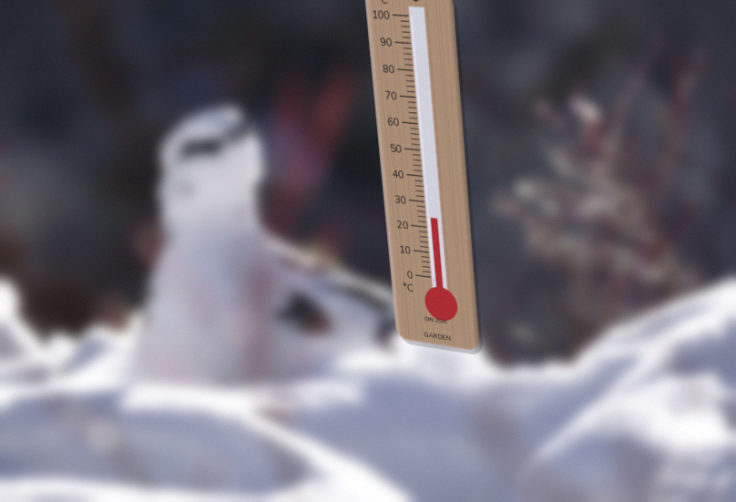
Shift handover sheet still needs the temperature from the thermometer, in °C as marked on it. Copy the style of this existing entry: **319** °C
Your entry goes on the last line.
**24** °C
